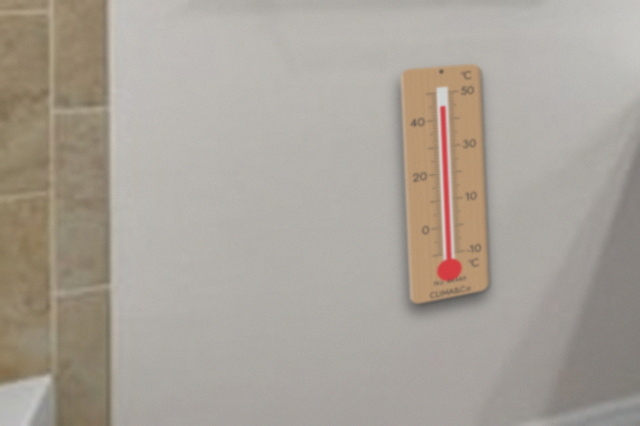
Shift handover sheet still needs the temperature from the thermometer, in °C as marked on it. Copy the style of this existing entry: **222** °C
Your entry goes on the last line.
**45** °C
